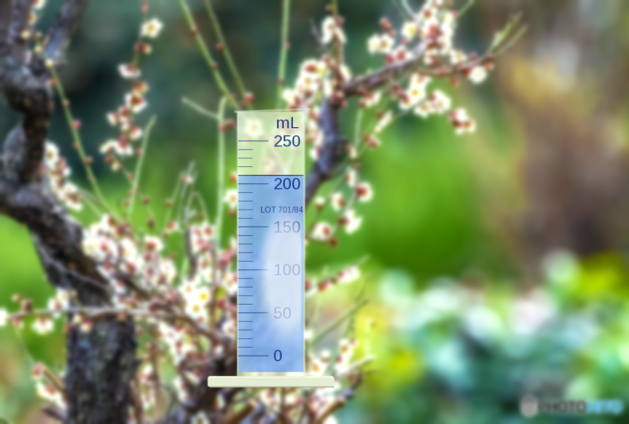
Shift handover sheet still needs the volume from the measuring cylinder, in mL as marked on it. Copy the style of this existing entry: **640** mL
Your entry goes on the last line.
**210** mL
